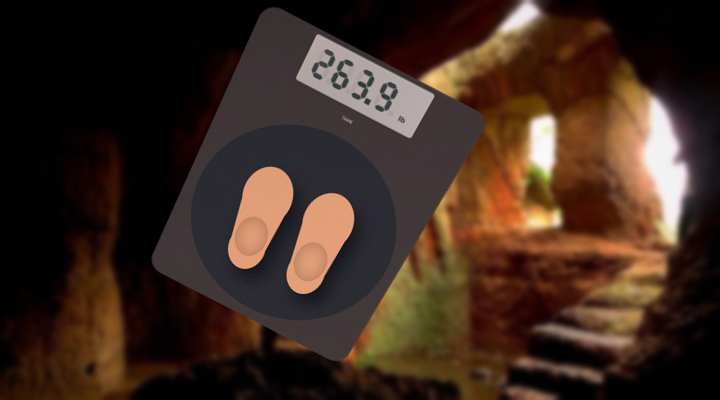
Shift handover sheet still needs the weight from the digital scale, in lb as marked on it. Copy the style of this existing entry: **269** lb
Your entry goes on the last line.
**263.9** lb
